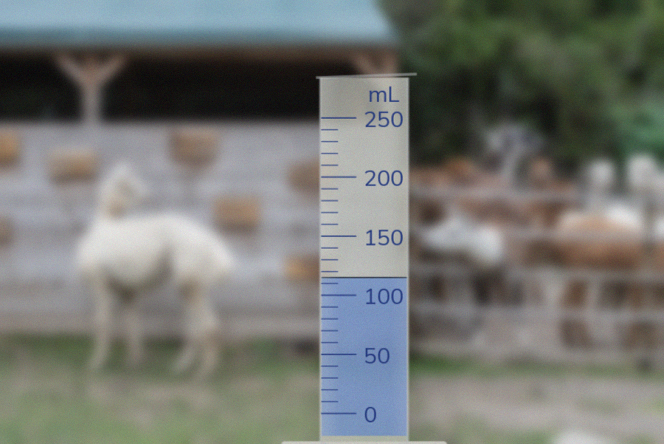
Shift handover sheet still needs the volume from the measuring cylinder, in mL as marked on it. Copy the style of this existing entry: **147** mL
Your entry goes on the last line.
**115** mL
